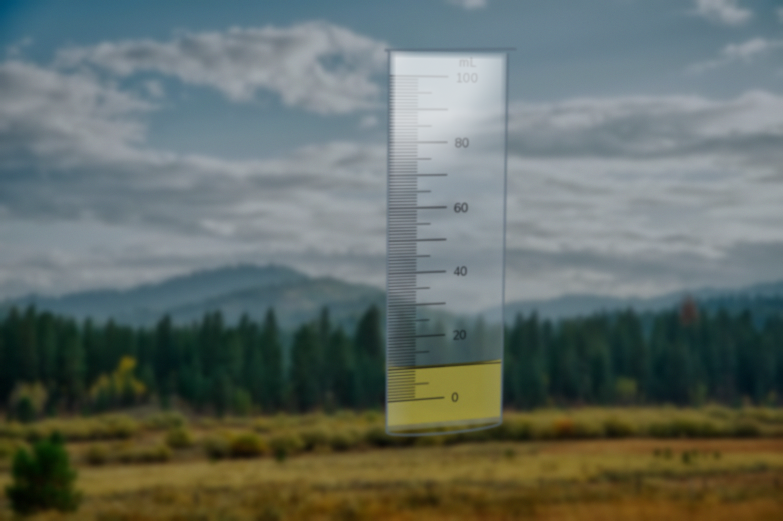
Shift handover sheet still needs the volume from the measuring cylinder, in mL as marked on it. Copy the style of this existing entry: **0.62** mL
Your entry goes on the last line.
**10** mL
